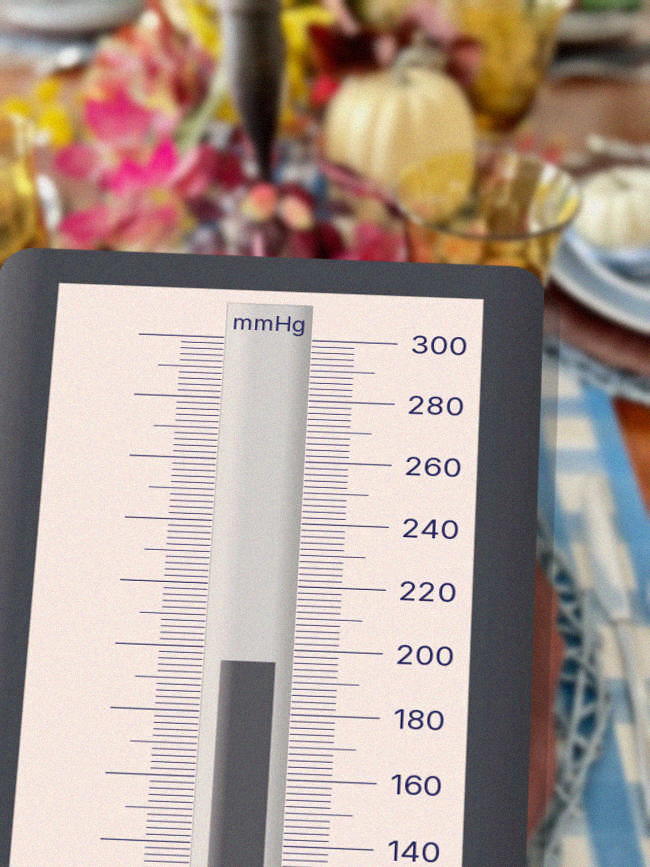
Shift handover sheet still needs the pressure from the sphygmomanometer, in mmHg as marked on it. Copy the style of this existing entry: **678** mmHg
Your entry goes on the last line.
**196** mmHg
